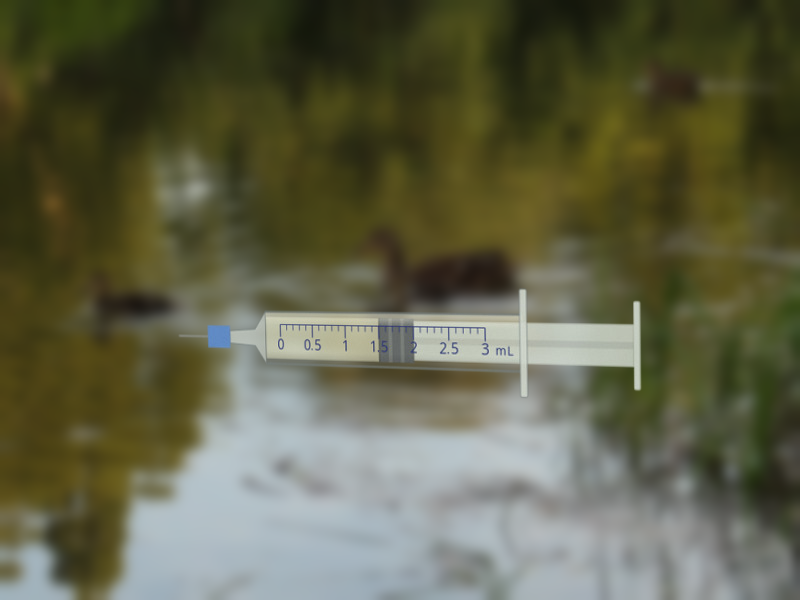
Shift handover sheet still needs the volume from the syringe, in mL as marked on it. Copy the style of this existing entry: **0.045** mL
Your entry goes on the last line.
**1.5** mL
